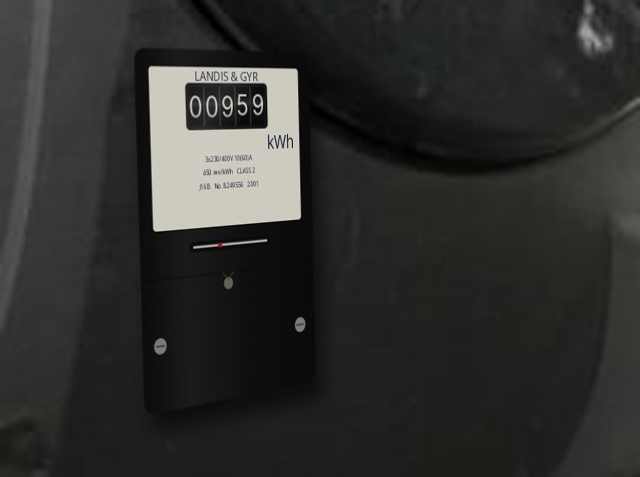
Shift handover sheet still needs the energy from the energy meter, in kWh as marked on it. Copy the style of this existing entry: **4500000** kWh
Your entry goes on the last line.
**959** kWh
